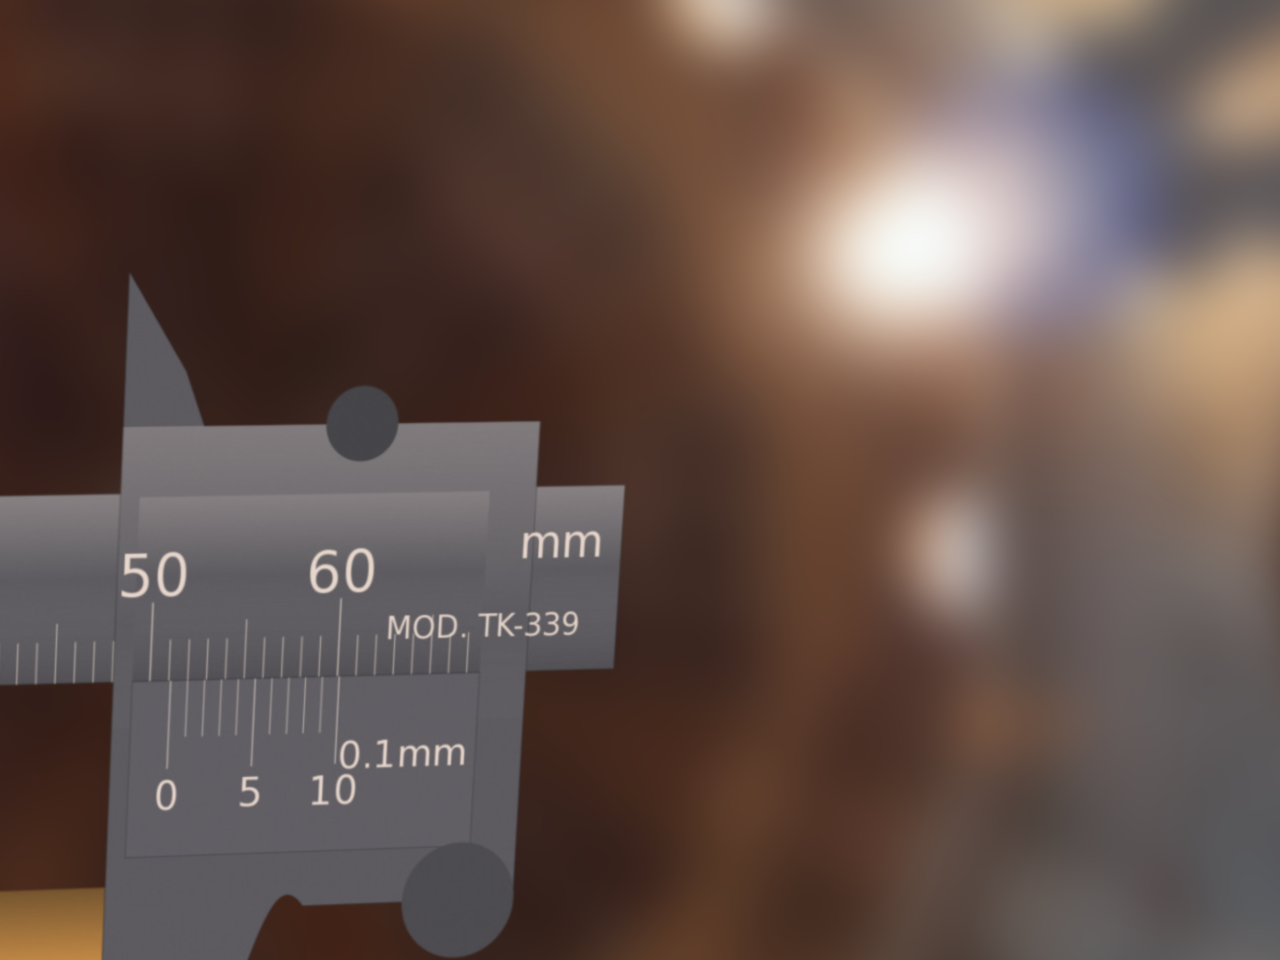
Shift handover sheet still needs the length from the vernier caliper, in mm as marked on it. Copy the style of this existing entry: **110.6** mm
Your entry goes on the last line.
**51.1** mm
